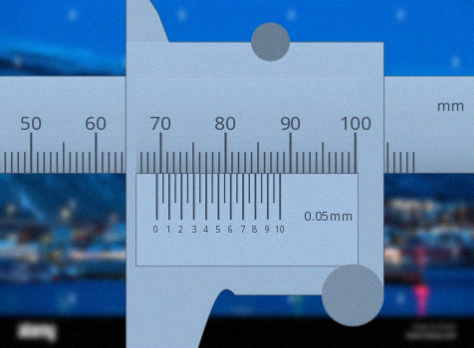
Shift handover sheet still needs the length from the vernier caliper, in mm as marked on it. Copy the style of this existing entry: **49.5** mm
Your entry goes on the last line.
**69.4** mm
